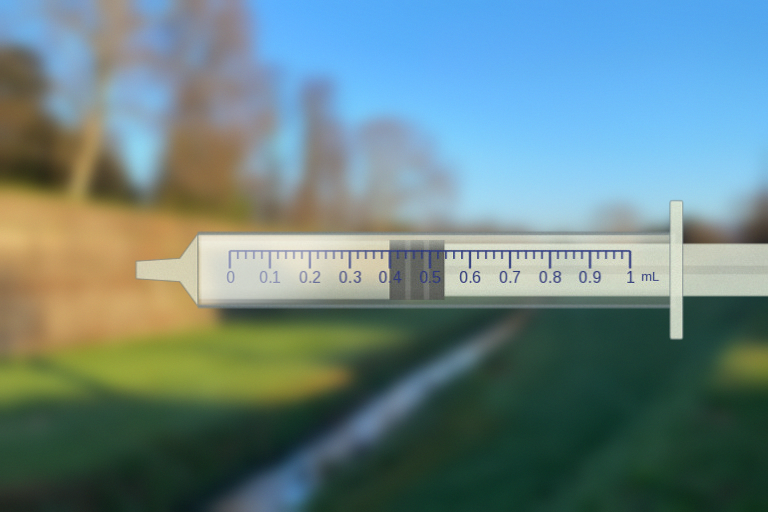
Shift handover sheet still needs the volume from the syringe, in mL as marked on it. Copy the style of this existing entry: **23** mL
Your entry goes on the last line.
**0.4** mL
